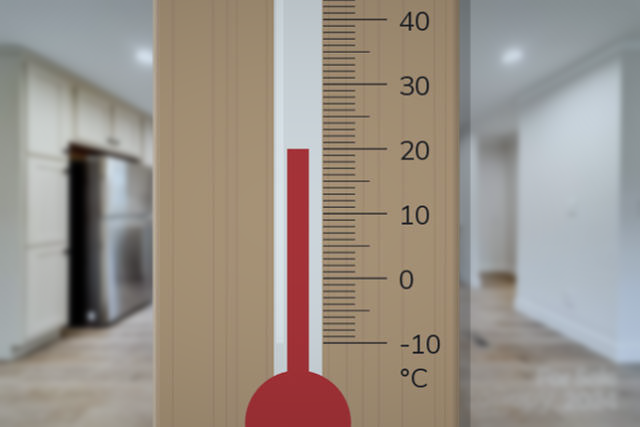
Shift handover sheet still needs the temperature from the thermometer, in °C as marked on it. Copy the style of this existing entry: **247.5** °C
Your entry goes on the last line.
**20** °C
